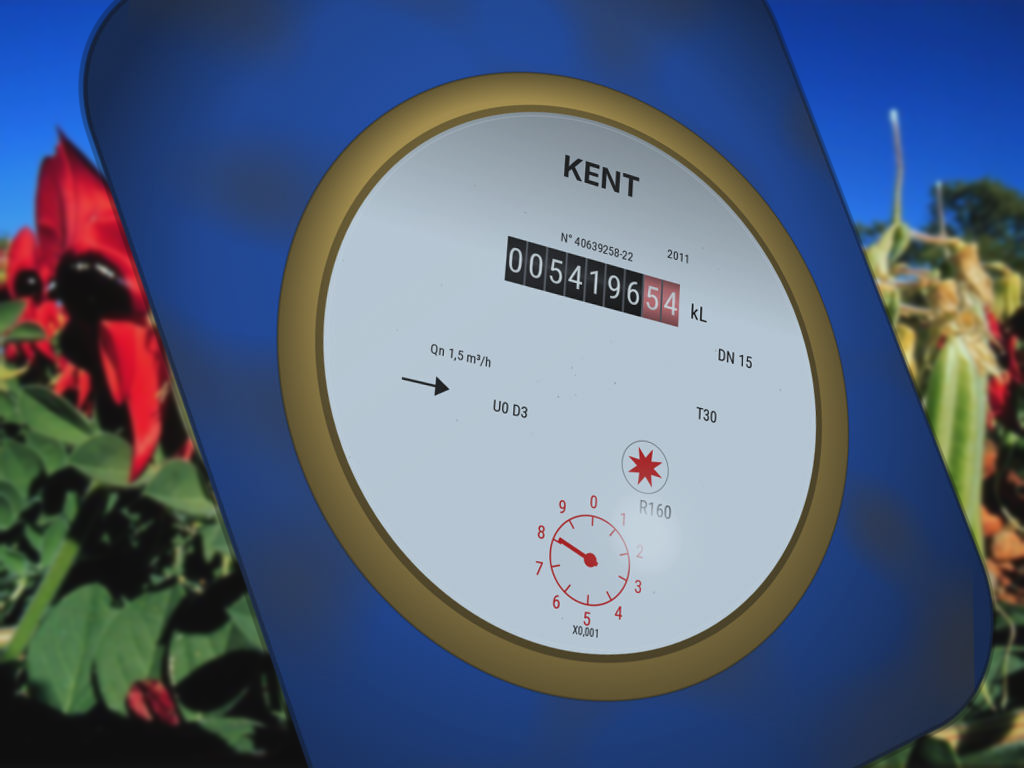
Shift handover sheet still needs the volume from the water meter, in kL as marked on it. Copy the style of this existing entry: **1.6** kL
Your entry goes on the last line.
**54196.548** kL
